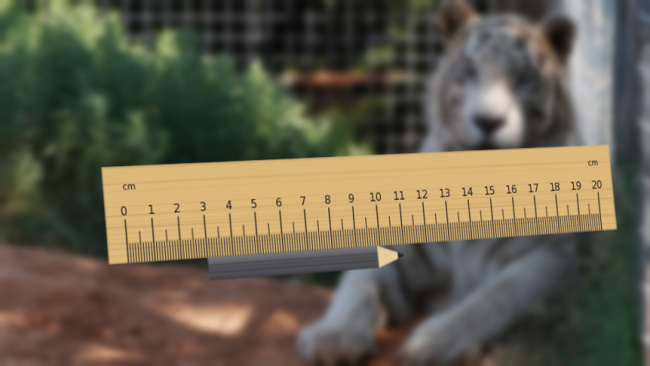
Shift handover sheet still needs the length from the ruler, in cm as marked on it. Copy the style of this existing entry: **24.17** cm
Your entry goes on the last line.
**8** cm
